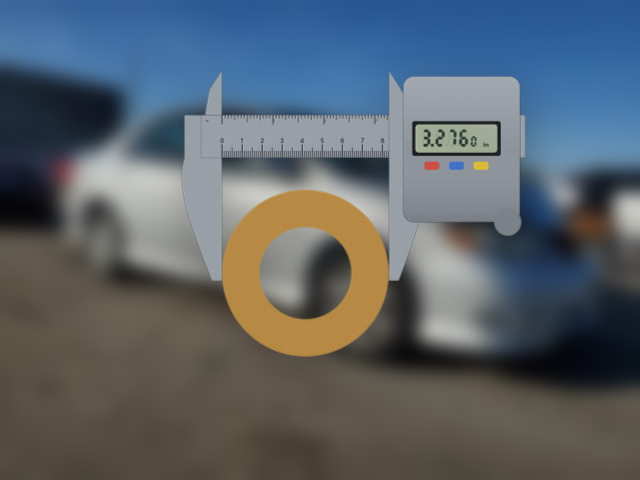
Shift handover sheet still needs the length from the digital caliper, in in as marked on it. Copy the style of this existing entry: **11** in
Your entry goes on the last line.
**3.2760** in
